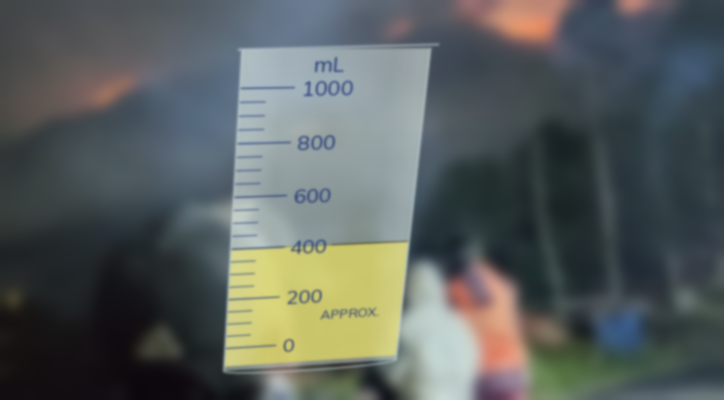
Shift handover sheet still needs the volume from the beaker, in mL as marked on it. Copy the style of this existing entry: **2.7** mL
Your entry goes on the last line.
**400** mL
